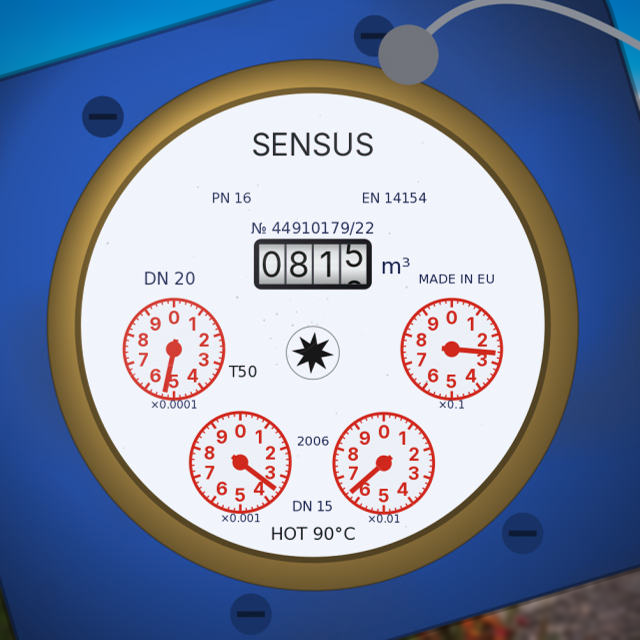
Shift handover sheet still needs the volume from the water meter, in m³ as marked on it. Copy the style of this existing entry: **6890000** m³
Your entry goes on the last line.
**815.2635** m³
